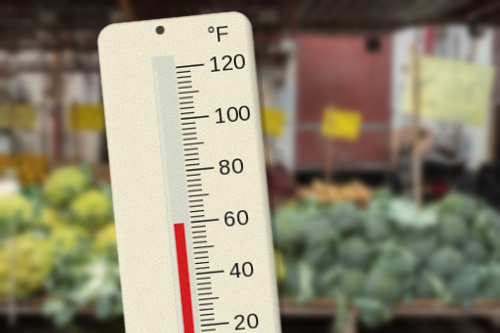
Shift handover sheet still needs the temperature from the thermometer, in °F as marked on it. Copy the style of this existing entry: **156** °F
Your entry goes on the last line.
**60** °F
